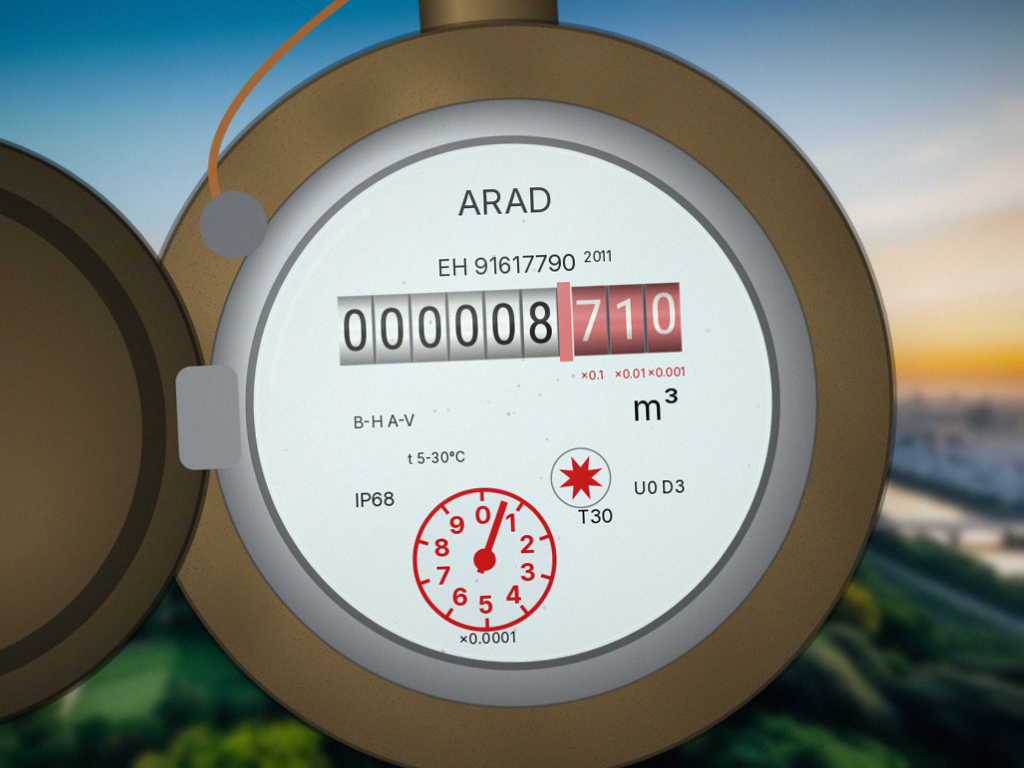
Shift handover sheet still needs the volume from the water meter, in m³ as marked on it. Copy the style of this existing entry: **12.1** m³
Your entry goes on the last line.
**8.7100** m³
